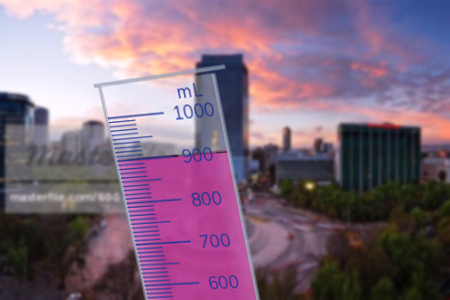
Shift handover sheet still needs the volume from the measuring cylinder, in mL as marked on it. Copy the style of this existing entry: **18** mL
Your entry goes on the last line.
**900** mL
